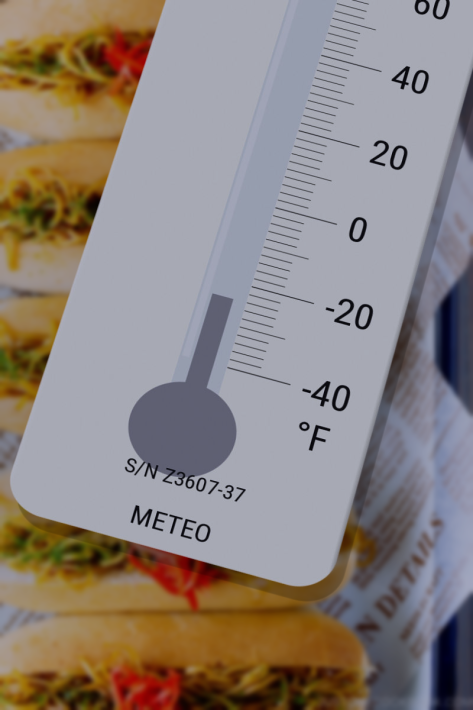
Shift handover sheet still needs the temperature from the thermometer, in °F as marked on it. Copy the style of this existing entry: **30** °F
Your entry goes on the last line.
**-24** °F
